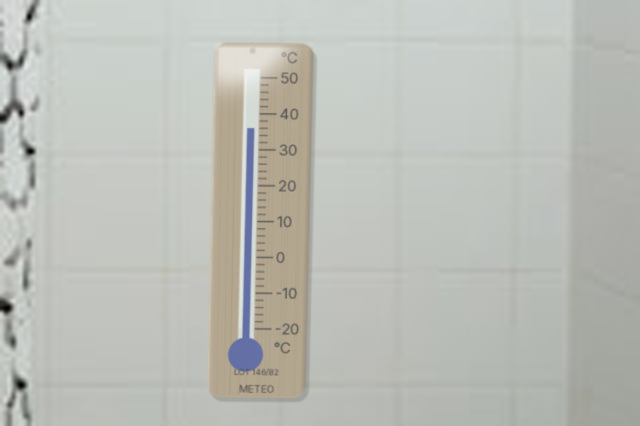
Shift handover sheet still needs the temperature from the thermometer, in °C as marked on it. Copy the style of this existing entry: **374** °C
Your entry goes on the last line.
**36** °C
